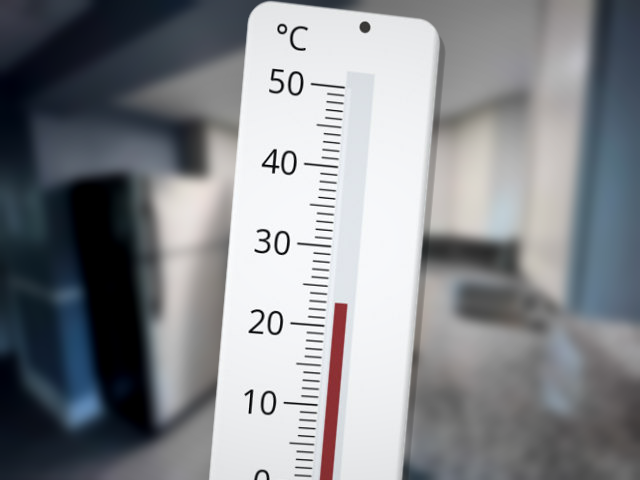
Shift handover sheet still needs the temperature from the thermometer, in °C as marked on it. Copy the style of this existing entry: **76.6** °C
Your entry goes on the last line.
**23** °C
